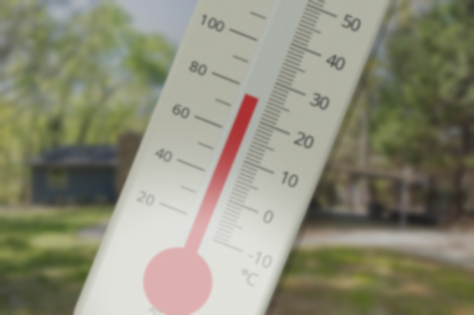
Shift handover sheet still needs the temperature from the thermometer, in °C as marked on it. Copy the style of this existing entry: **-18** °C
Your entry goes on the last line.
**25** °C
